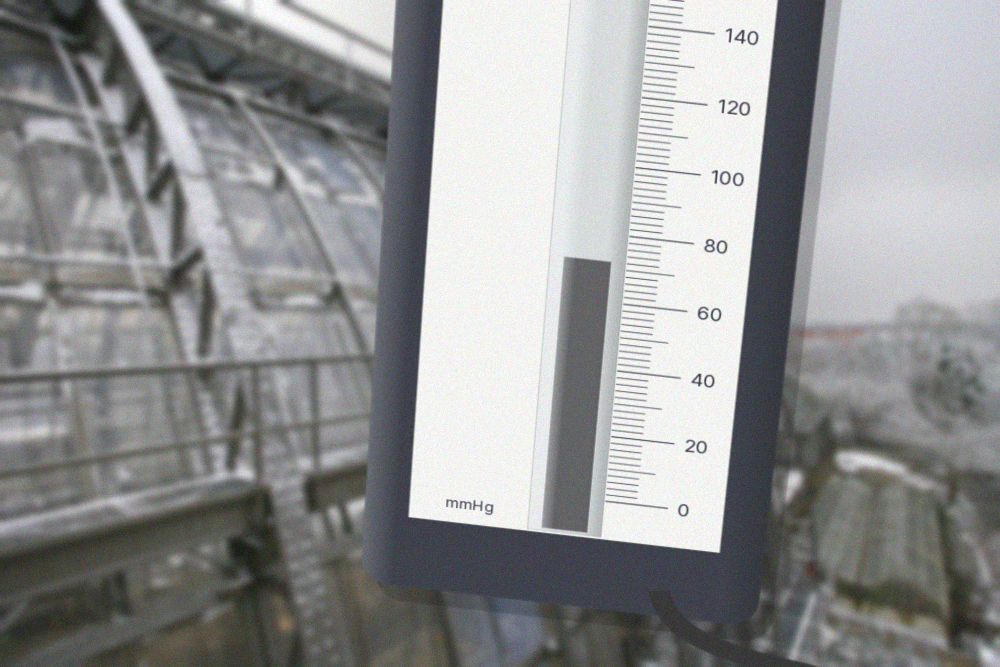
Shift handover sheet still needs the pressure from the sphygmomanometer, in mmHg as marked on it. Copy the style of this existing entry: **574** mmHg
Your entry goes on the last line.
**72** mmHg
